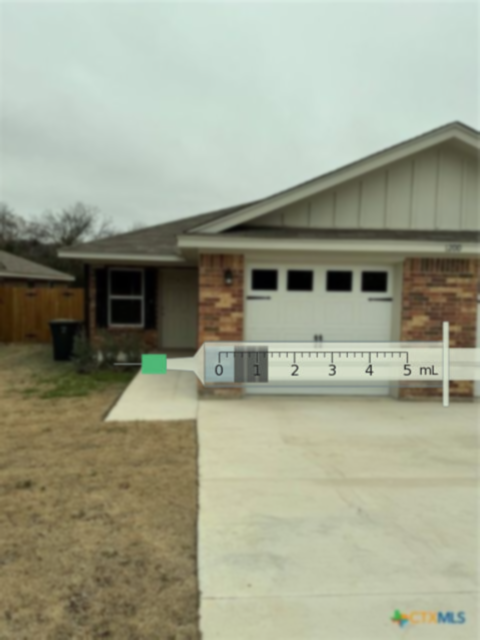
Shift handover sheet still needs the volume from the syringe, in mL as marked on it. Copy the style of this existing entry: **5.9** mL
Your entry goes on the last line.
**0.4** mL
